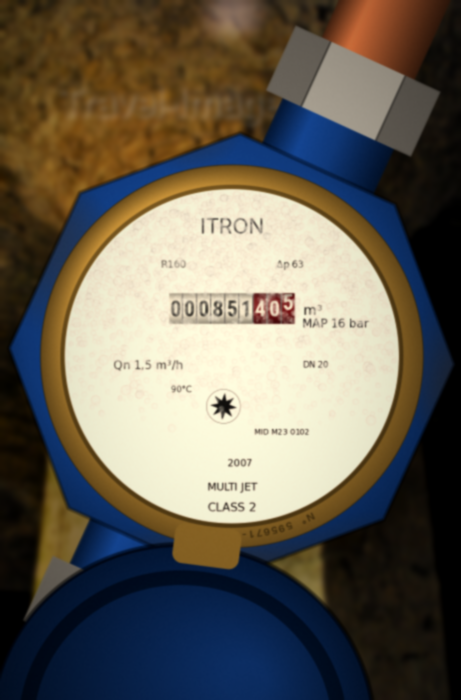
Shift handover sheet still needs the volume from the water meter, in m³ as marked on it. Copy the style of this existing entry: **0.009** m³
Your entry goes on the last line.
**851.405** m³
